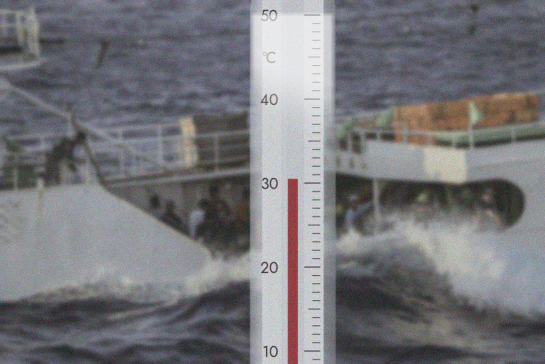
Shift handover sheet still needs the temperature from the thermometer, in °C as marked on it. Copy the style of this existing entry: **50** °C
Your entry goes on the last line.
**30.5** °C
